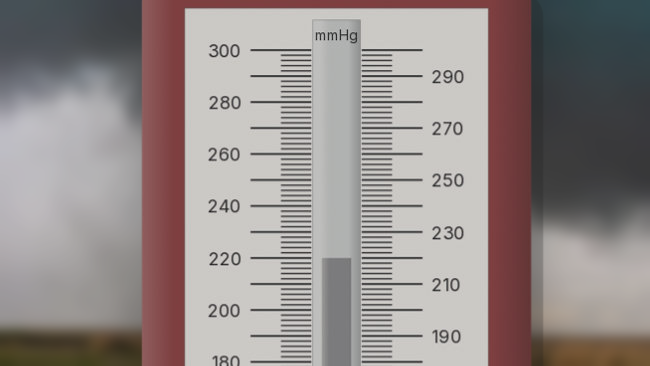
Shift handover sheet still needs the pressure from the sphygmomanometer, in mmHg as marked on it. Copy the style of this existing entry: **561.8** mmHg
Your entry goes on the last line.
**220** mmHg
